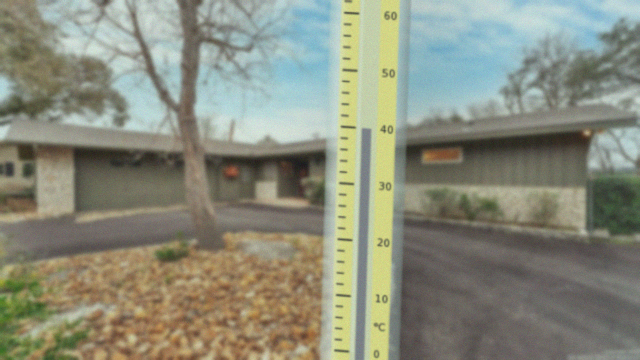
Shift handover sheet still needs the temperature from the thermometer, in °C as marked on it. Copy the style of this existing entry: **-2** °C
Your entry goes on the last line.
**40** °C
